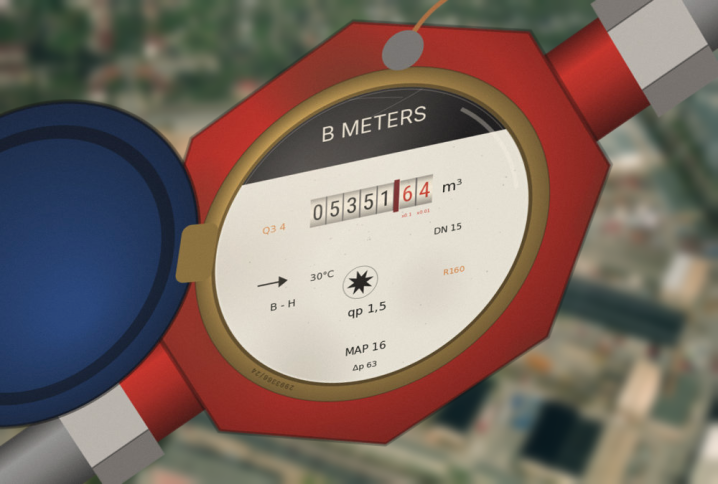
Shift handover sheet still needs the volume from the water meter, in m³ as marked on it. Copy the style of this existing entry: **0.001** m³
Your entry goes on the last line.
**5351.64** m³
